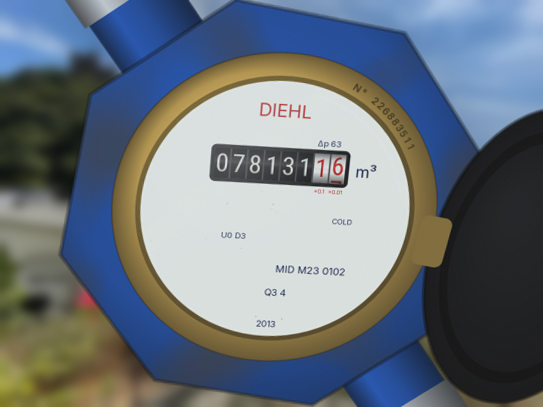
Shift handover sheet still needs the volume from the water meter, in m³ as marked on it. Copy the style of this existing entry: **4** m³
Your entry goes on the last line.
**78131.16** m³
